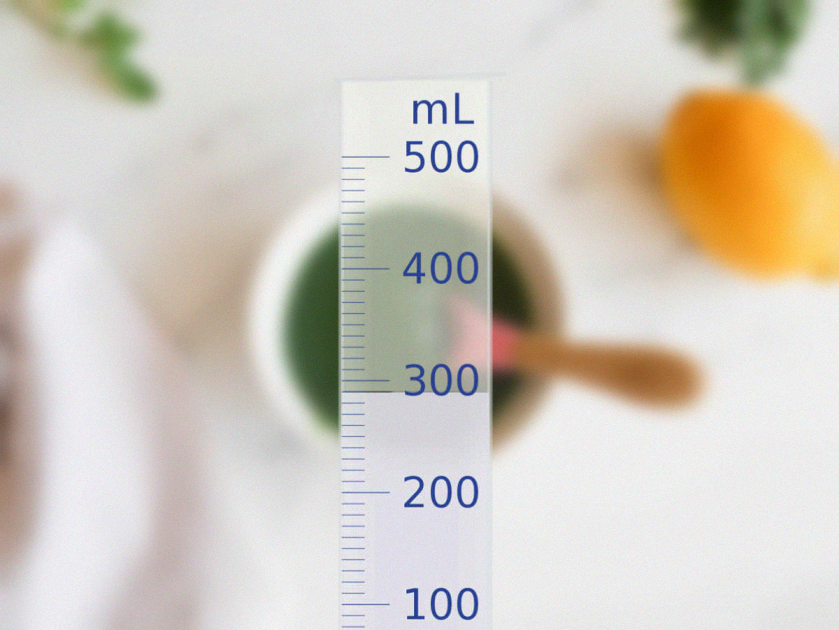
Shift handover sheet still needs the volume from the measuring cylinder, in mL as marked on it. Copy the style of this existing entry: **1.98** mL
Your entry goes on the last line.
**290** mL
